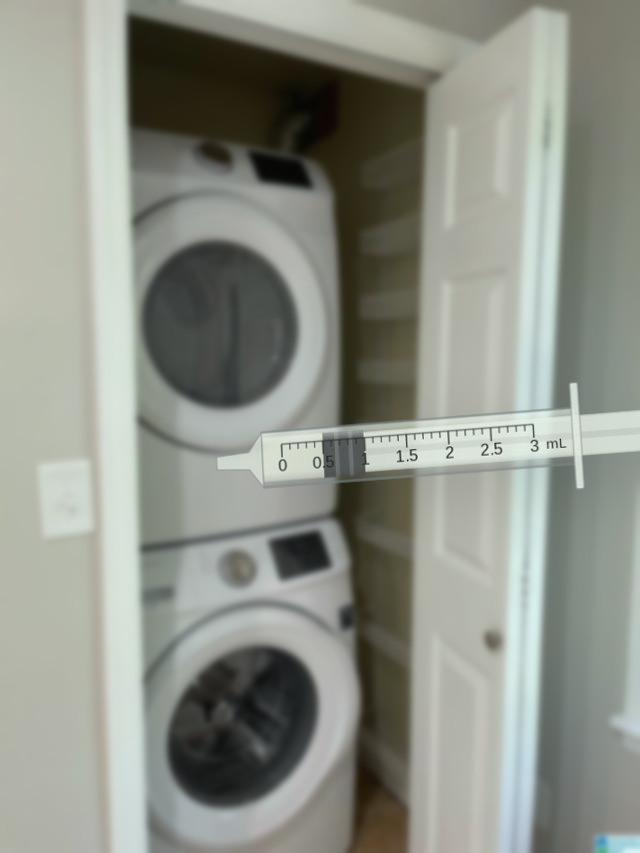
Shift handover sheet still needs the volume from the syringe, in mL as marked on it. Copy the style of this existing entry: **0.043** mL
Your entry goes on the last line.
**0.5** mL
